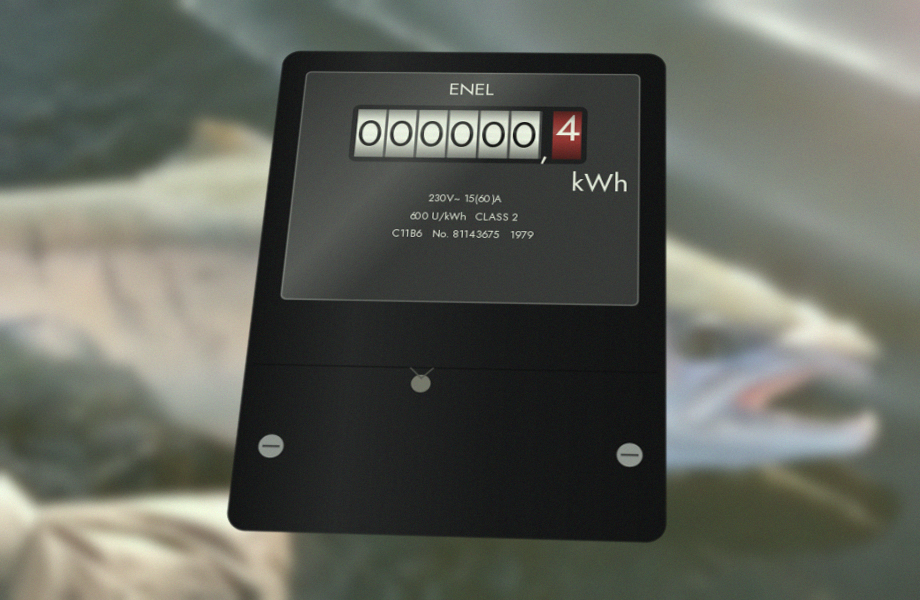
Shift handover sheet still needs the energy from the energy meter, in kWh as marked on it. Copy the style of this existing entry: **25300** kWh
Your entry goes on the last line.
**0.4** kWh
